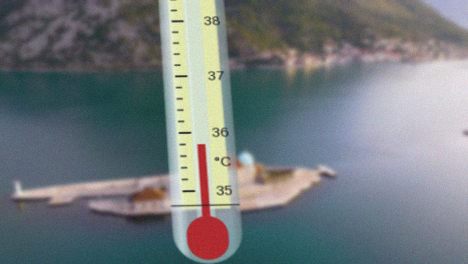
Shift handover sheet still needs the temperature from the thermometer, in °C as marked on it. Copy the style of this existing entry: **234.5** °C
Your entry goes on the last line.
**35.8** °C
